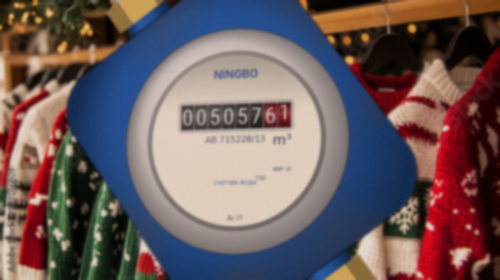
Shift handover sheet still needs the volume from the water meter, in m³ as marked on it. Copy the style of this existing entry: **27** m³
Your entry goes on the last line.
**5057.61** m³
